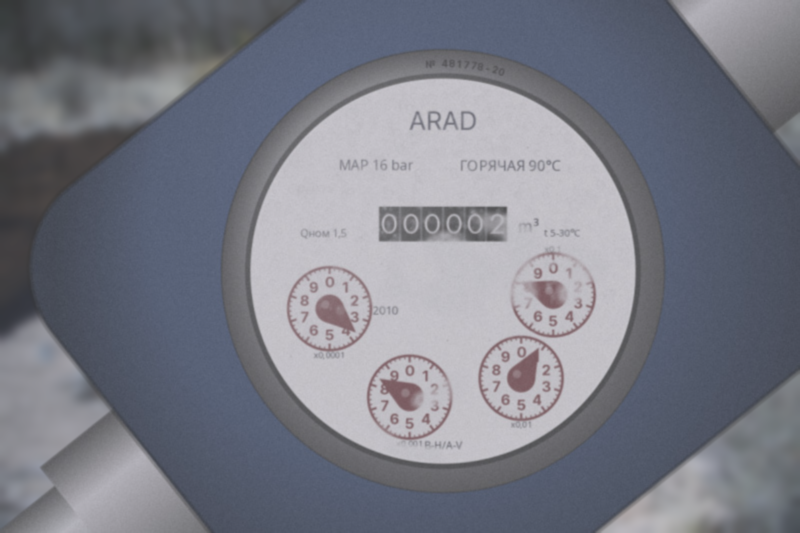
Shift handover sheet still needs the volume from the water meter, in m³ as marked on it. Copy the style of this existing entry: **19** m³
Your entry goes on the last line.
**2.8083** m³
